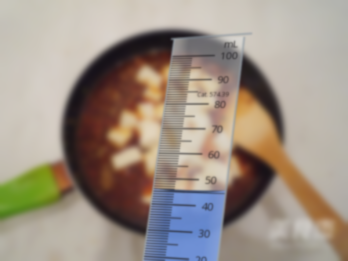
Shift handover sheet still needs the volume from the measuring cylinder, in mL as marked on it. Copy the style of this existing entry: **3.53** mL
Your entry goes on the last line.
**45** mL
